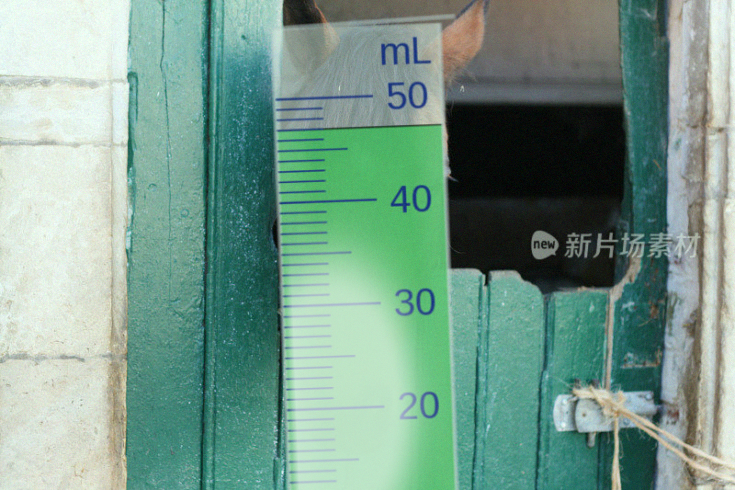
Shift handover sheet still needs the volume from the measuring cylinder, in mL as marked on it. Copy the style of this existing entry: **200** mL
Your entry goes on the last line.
**47** mL
